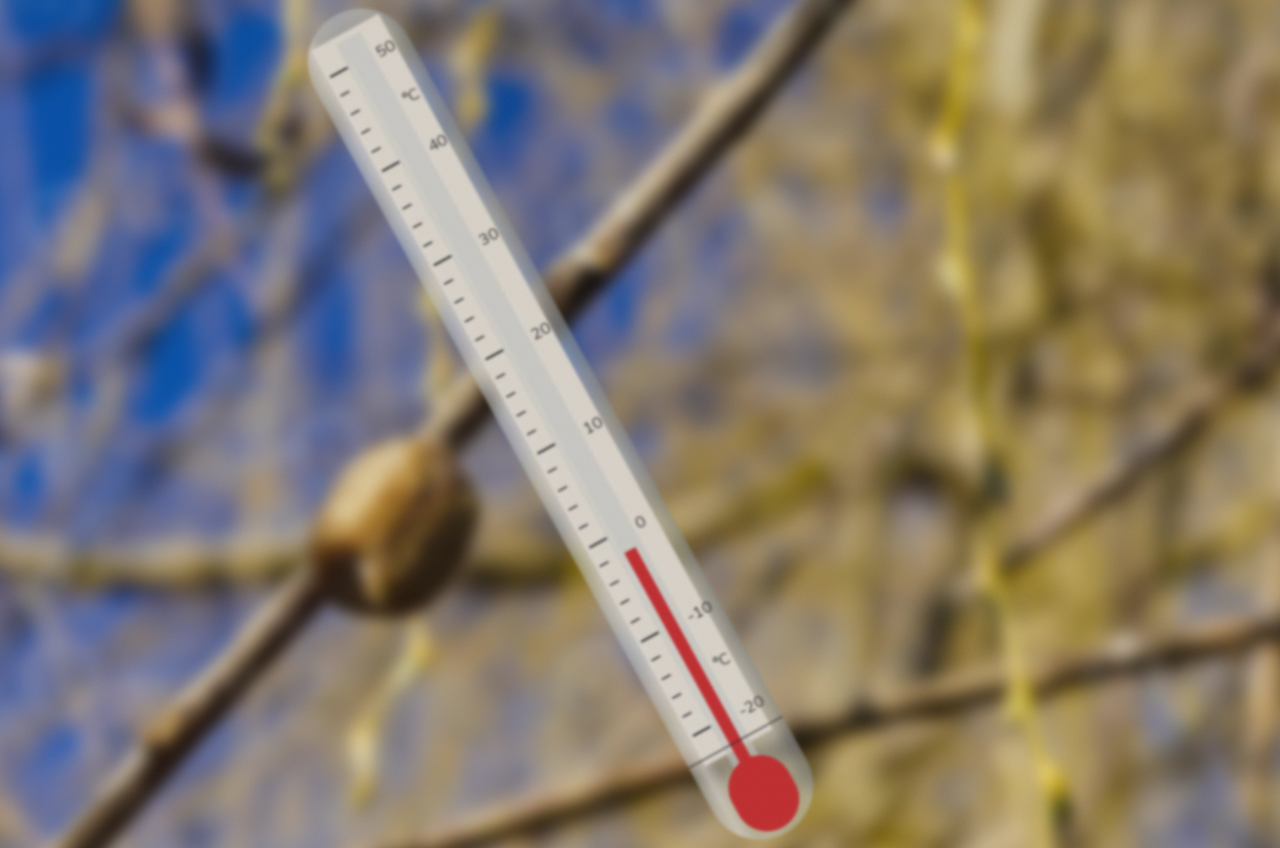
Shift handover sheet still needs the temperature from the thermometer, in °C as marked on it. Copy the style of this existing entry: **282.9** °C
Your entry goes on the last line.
**-2** °C
